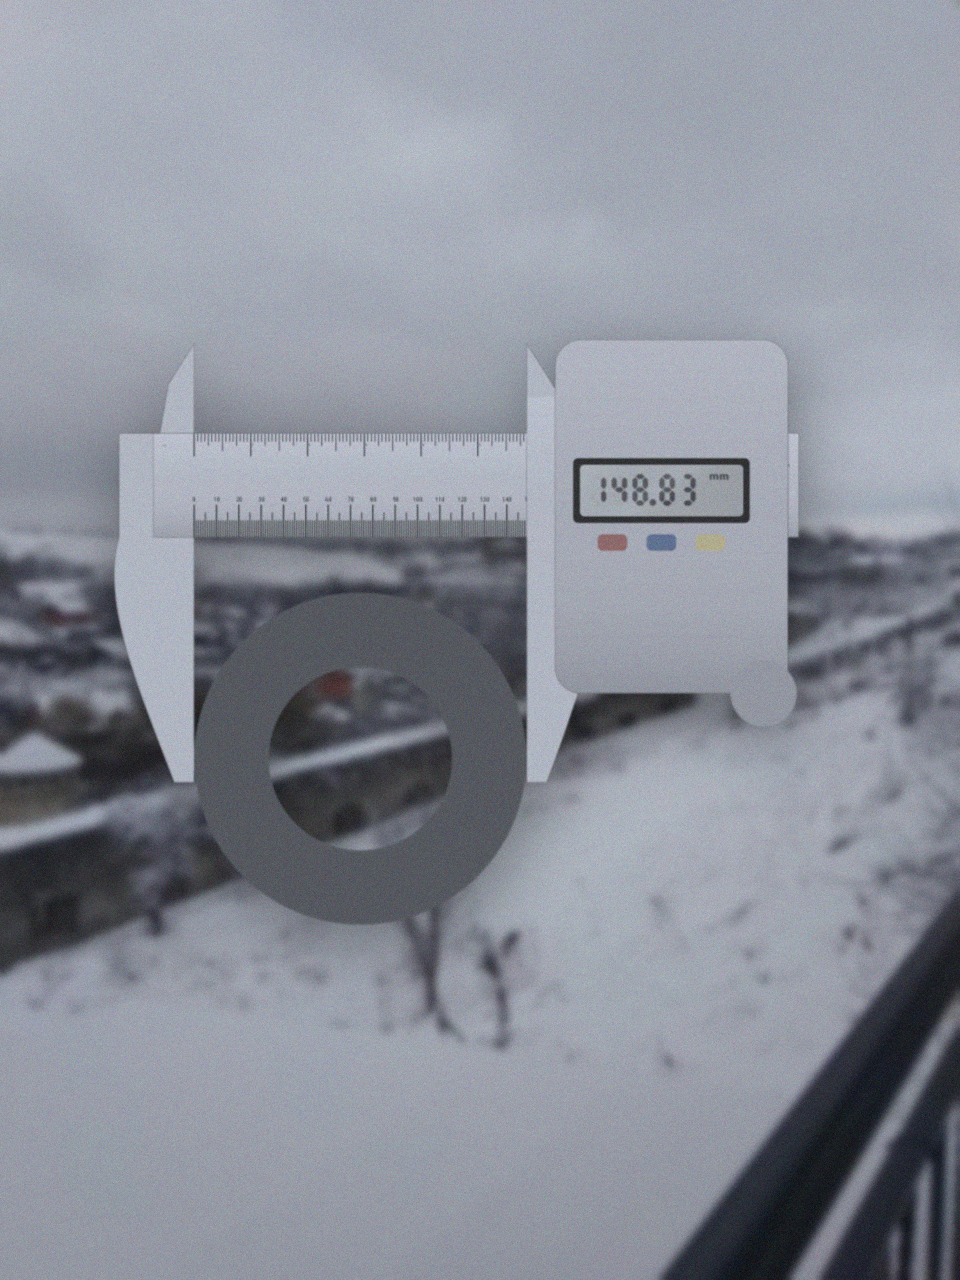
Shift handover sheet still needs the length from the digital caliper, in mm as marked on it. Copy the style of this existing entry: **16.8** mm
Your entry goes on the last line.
**148.83** mm
